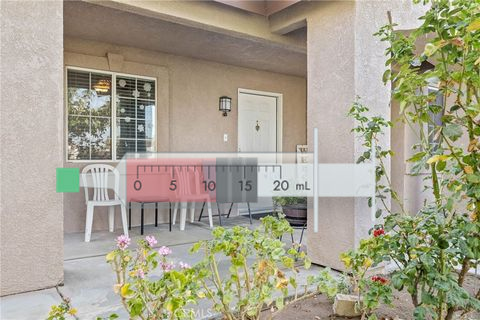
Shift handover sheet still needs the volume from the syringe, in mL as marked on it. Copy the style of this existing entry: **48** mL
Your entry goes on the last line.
**11** mL
